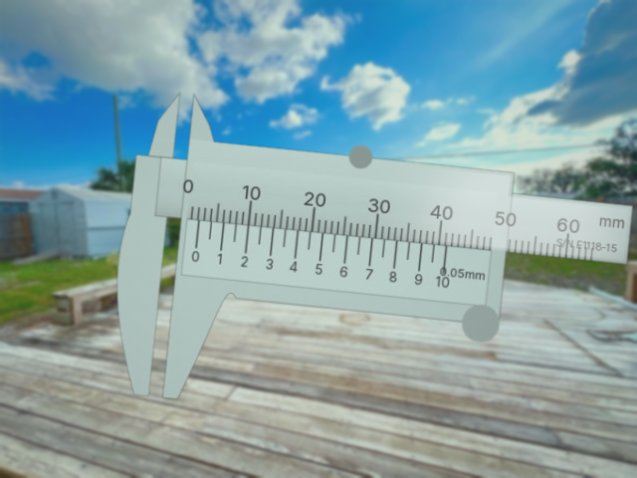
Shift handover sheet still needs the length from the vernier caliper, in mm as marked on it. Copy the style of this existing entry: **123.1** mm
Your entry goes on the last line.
**2.2** mm
